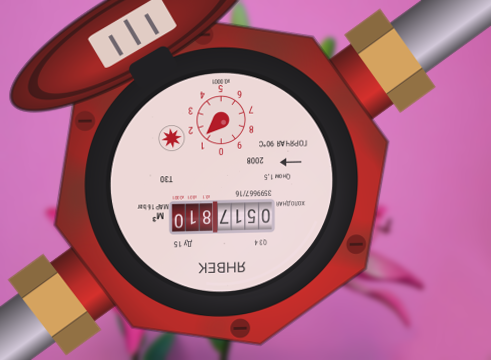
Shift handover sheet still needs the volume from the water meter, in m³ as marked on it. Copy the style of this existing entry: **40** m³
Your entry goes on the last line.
**517.8101** m³
